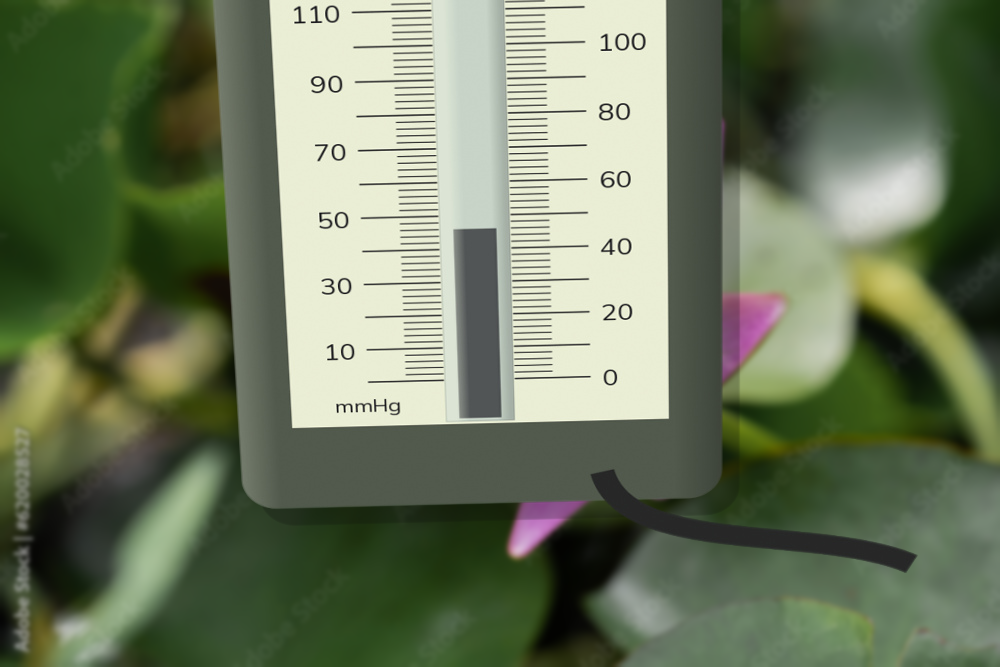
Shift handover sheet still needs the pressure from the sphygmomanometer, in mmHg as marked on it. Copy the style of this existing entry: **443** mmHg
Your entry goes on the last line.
**46** mmHg
